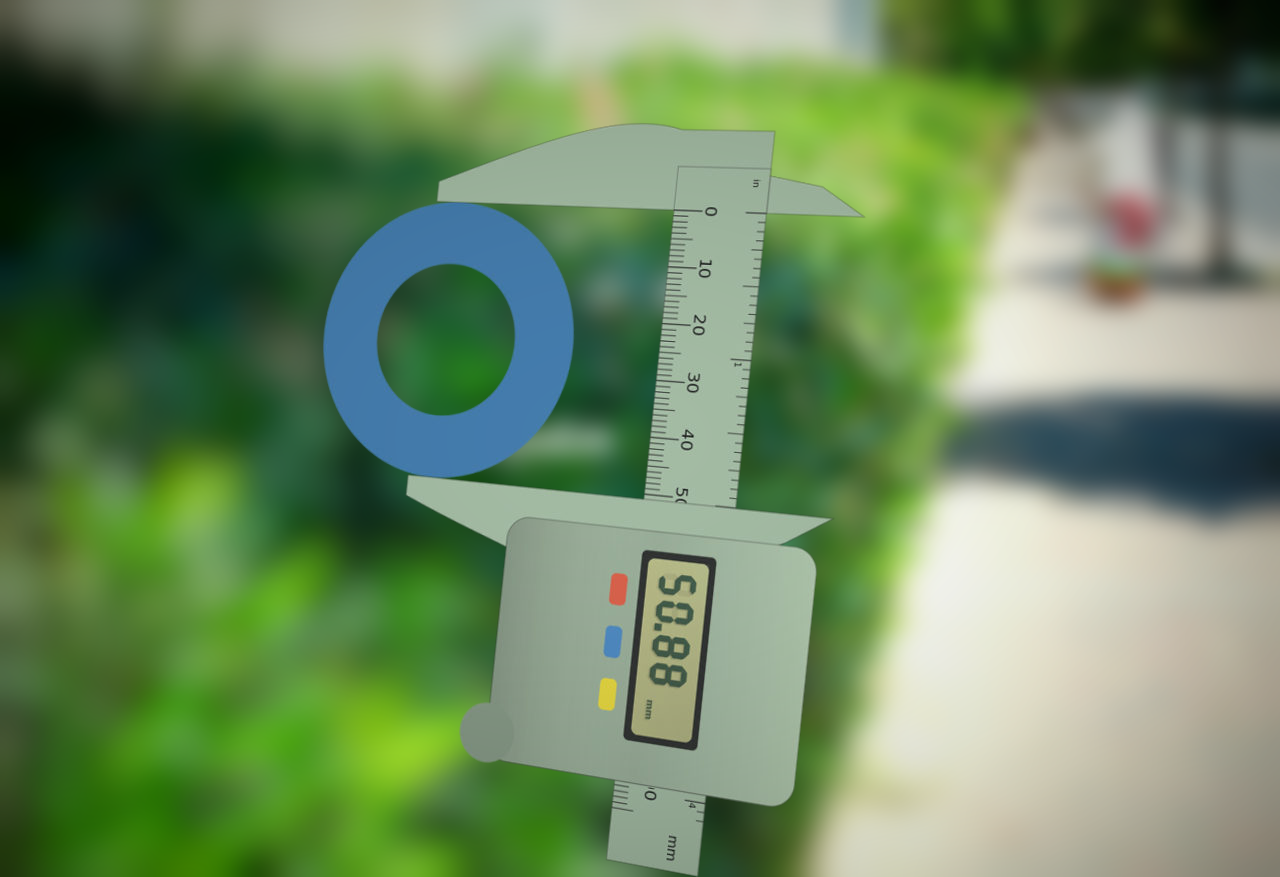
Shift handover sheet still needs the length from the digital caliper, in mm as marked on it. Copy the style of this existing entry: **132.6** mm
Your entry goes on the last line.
**50.88** mm
